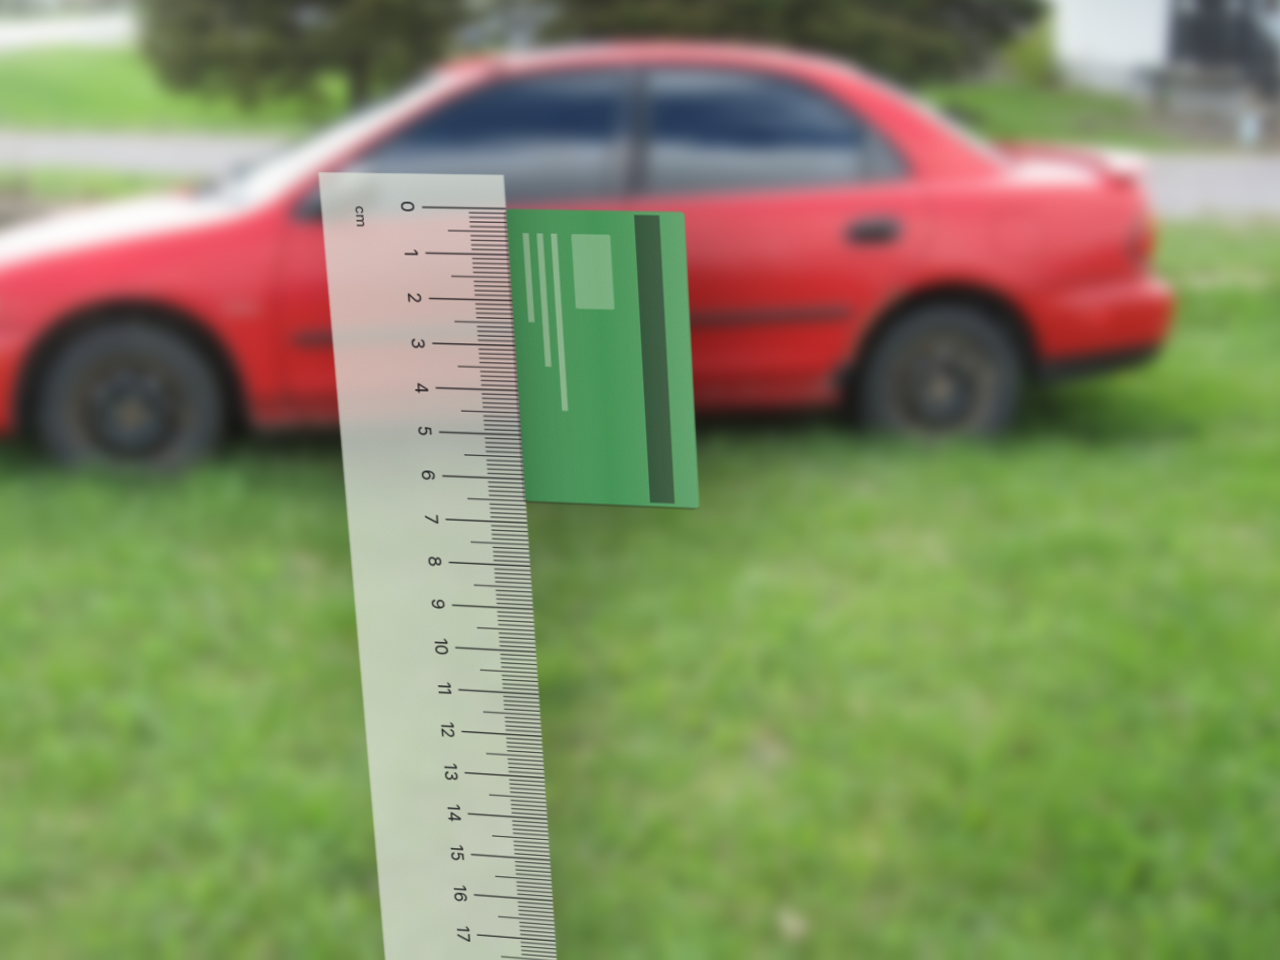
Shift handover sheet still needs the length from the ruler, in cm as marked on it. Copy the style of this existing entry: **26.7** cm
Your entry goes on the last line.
**6.5** cm
